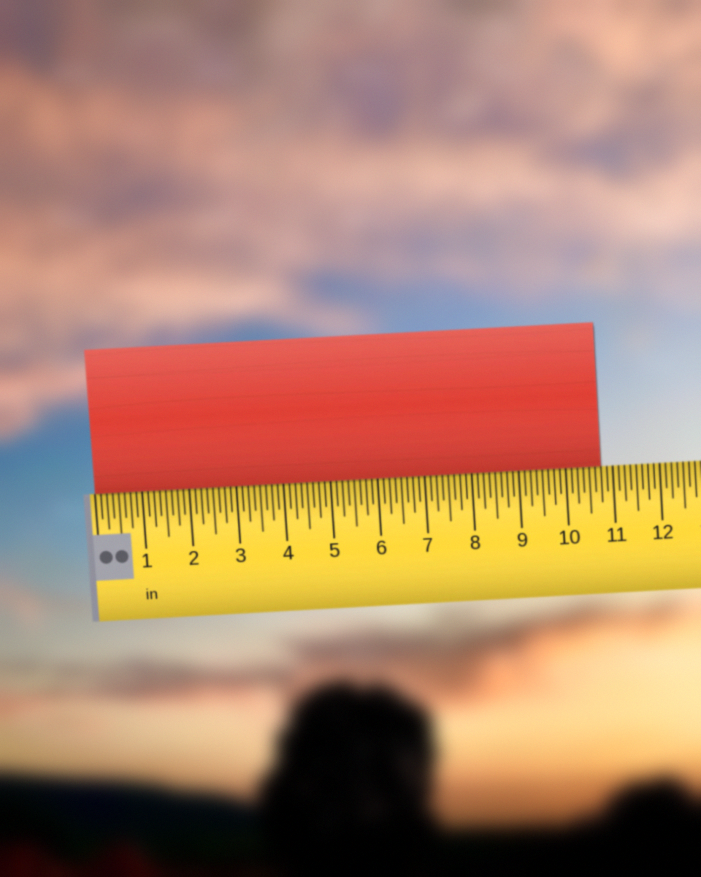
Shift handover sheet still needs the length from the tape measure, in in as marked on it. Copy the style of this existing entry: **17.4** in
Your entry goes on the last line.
**10.75** in
